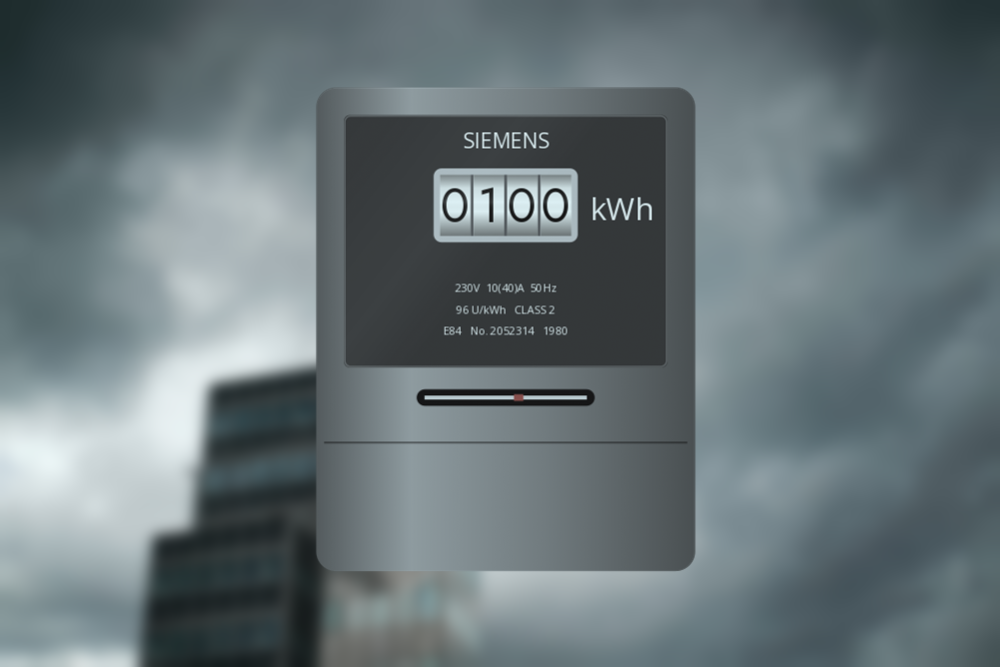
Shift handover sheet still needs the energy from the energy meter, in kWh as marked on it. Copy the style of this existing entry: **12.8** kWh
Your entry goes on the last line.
**100** kWh
